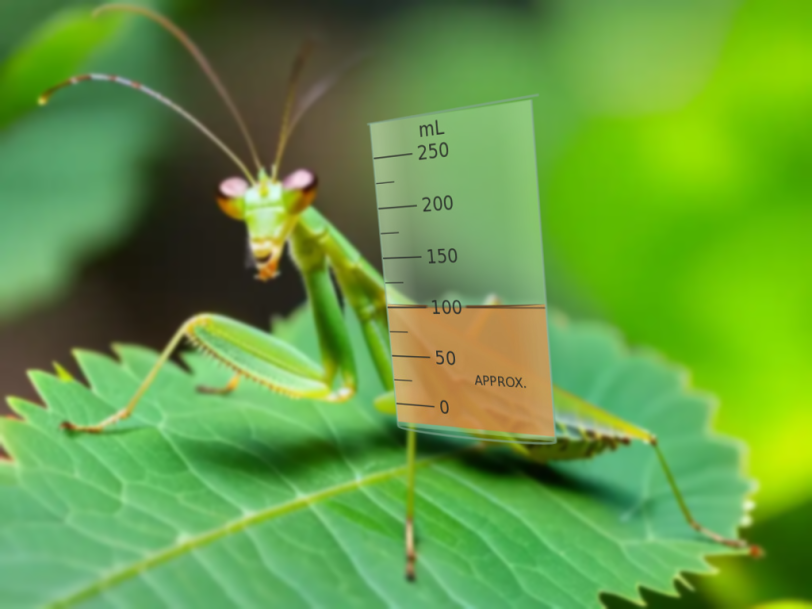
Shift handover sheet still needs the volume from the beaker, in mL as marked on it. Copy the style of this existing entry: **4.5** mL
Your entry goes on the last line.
**100** mL
